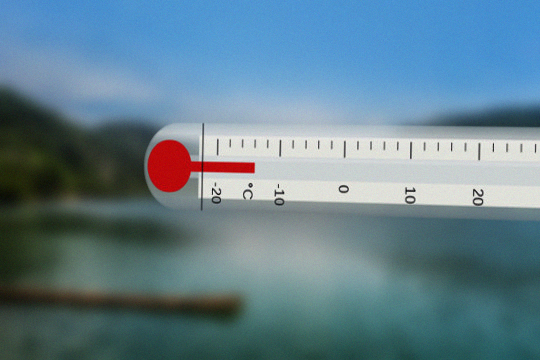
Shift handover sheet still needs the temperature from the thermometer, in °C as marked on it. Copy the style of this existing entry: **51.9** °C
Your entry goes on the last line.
**-14** °C
